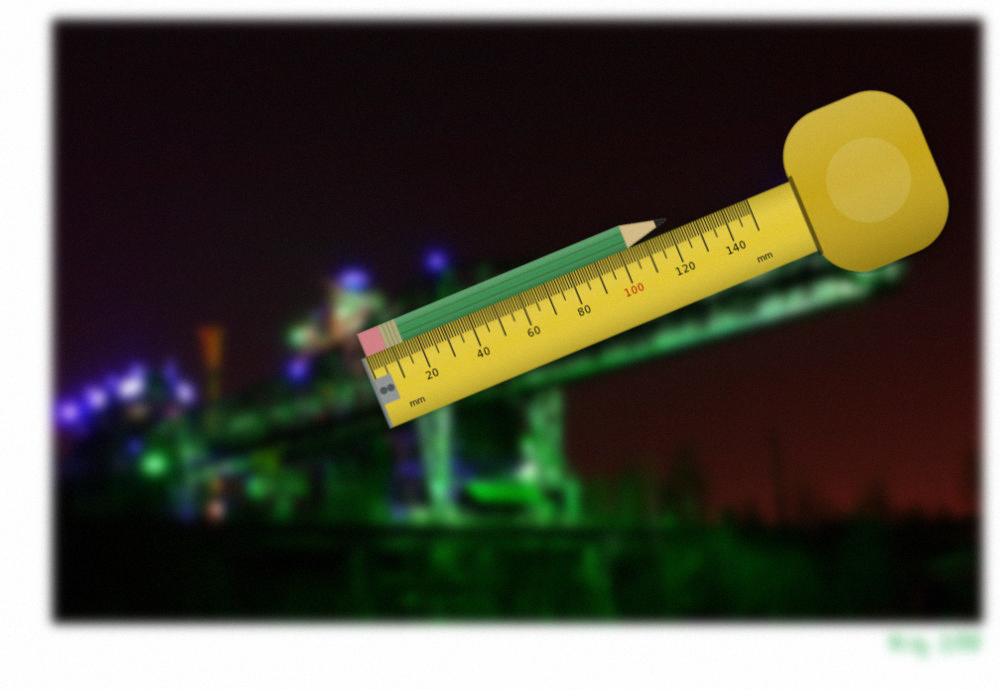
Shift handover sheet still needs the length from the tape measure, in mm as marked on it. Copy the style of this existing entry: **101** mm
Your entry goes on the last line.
**120** mm
